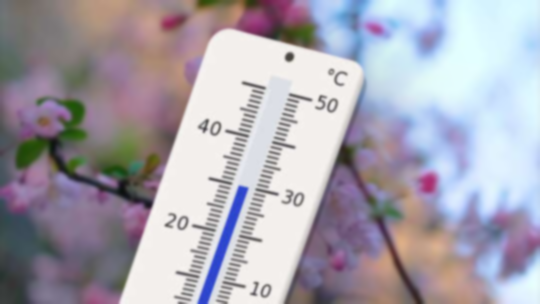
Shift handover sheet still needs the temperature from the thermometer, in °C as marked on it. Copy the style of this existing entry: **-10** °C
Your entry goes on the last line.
**30** °C
